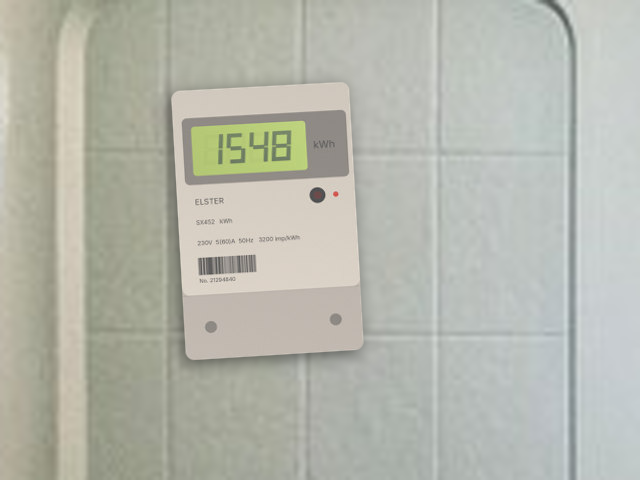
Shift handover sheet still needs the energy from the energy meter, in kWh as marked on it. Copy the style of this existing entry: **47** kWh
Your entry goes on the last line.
**1548** kWh
